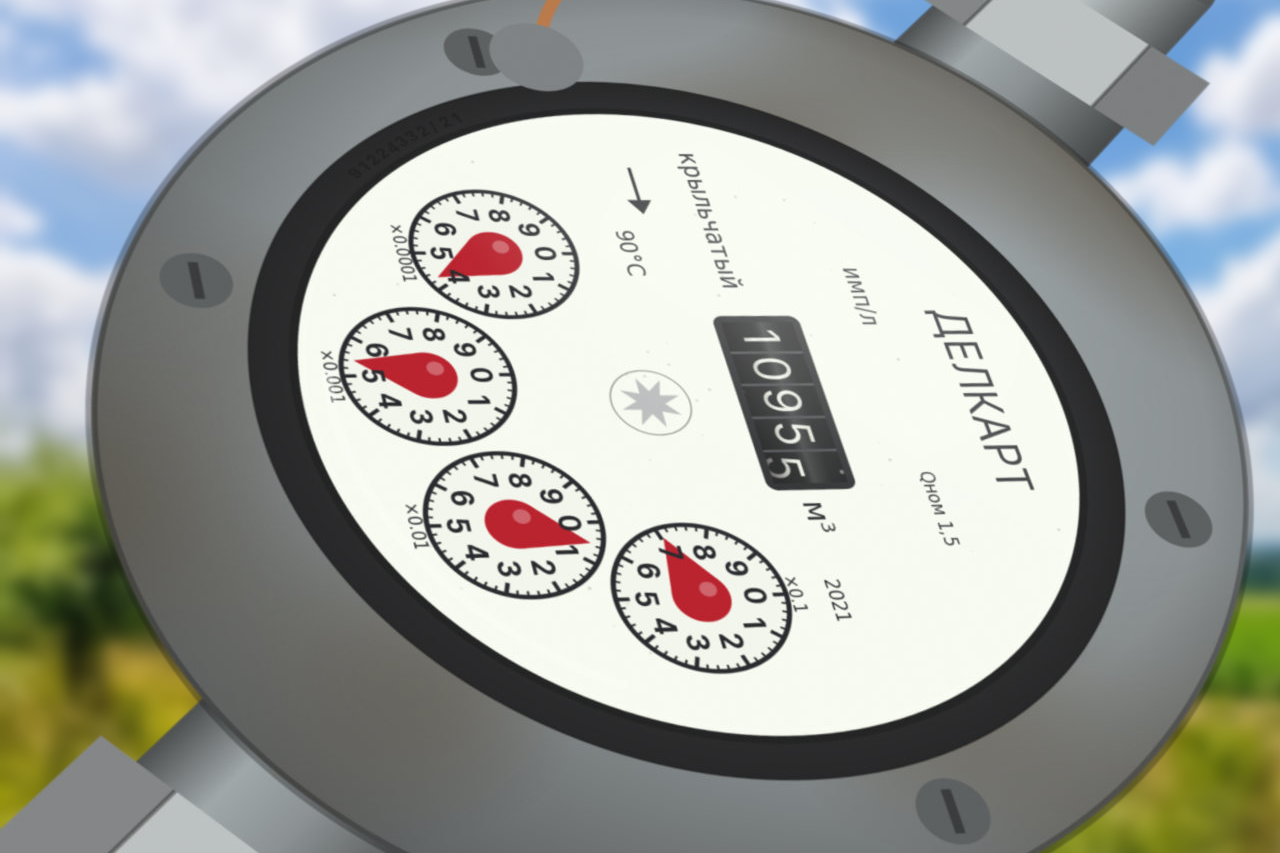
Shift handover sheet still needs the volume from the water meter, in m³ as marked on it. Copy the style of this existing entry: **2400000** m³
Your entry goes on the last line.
**10954.7054** m³
